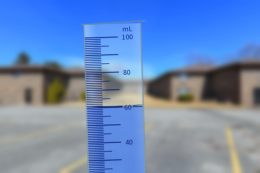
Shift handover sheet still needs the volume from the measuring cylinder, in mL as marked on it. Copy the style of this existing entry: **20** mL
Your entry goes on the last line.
**60** mL
